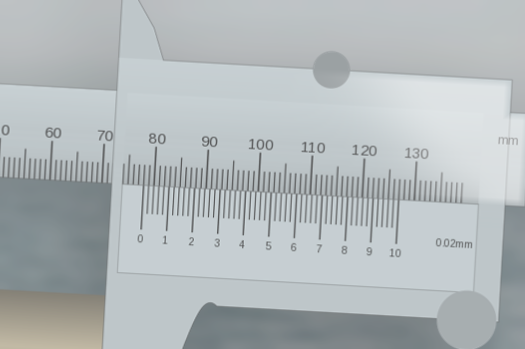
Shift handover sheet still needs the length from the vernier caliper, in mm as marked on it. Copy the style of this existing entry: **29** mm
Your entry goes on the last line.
**78.0** mm
